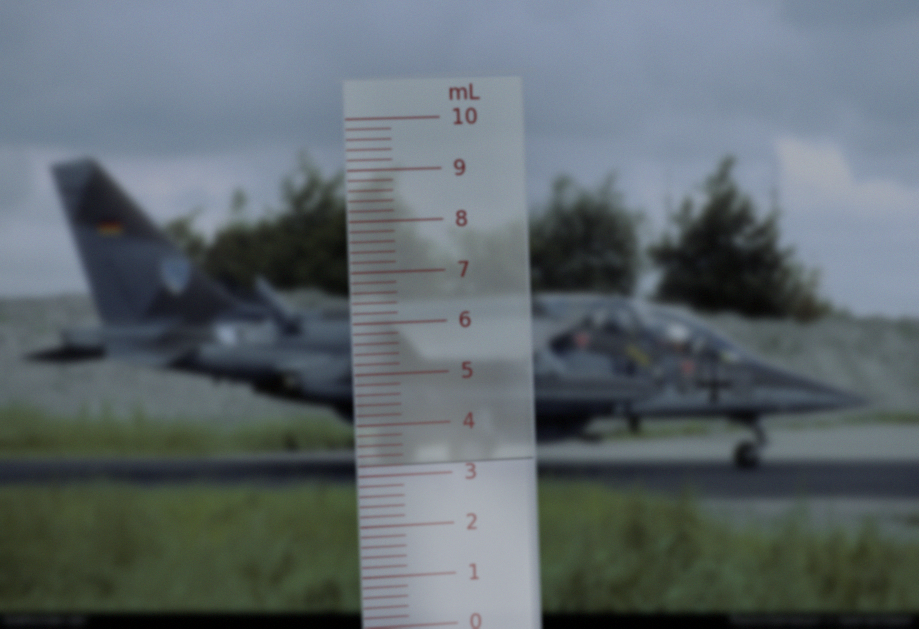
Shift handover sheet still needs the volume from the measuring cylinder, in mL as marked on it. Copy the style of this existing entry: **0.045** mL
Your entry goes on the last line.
**3.2** mL
